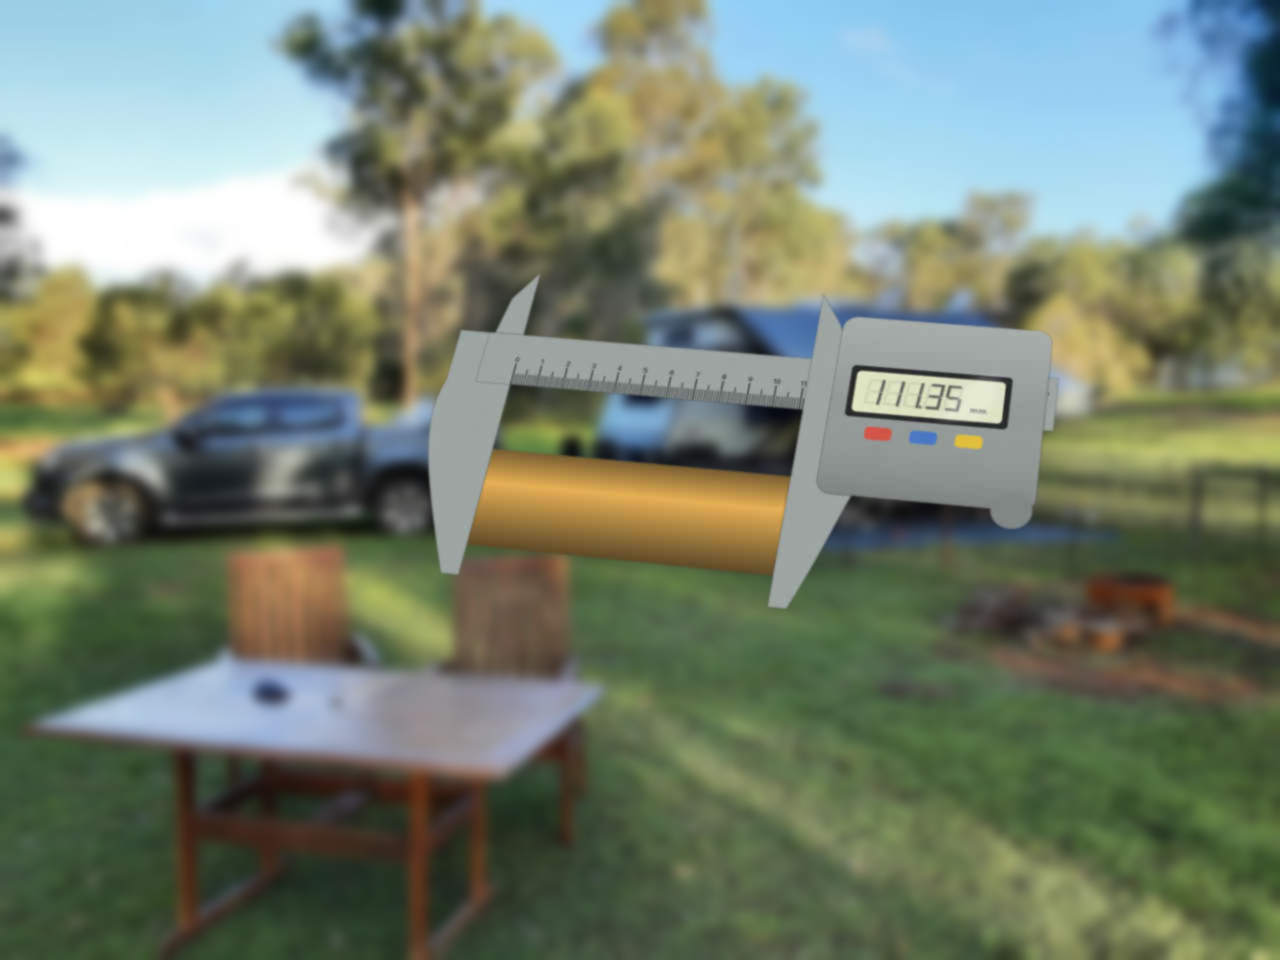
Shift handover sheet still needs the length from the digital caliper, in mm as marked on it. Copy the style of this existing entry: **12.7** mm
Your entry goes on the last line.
**111.35** mm
